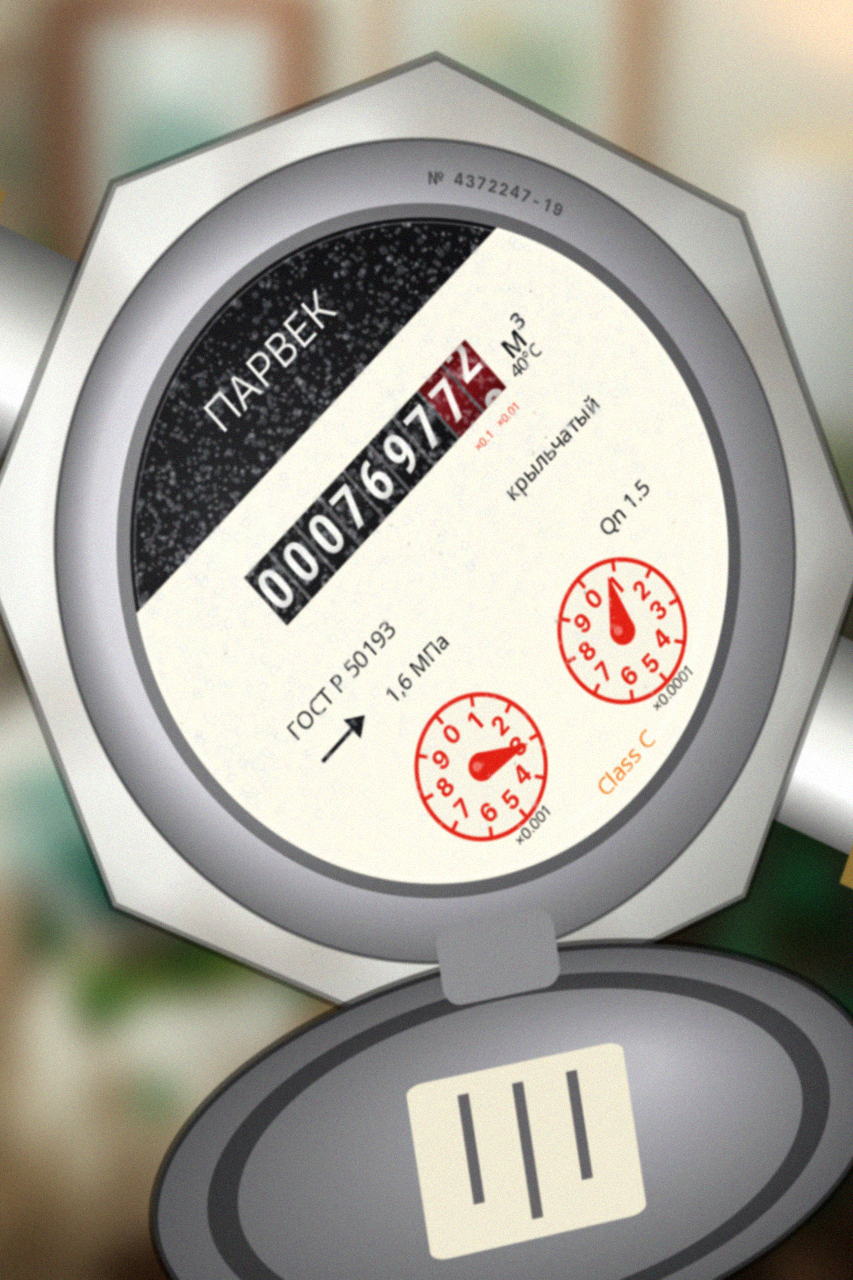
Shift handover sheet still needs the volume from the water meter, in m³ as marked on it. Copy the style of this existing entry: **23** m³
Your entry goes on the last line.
**7697.7230** m³
